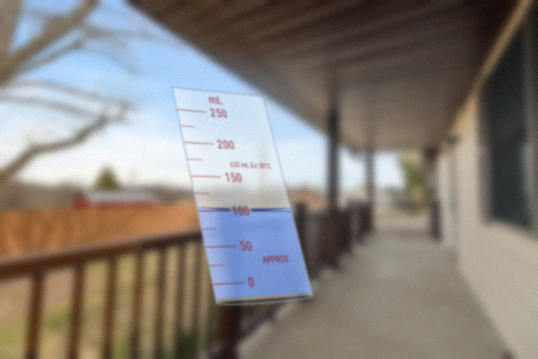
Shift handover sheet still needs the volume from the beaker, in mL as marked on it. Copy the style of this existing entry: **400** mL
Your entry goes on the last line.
**100** mL
